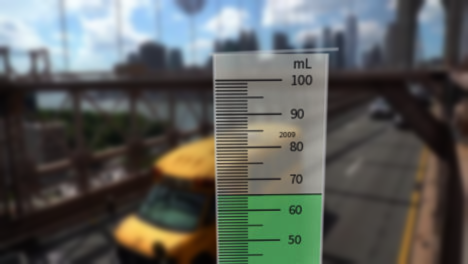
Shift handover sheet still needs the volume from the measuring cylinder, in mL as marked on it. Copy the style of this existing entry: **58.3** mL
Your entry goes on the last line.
**65** mL
